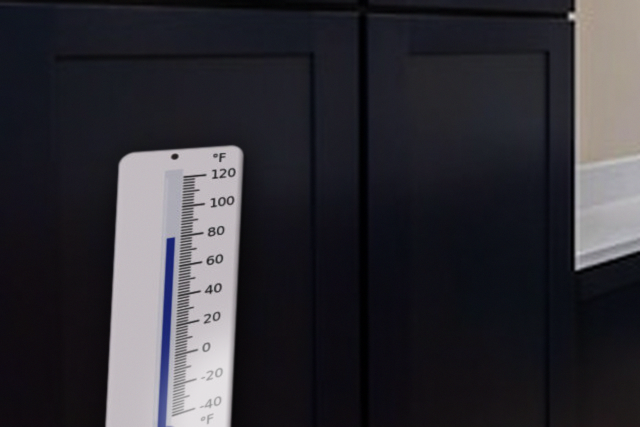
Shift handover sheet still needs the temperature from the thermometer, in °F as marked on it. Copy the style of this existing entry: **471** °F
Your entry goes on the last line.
**80** °F
